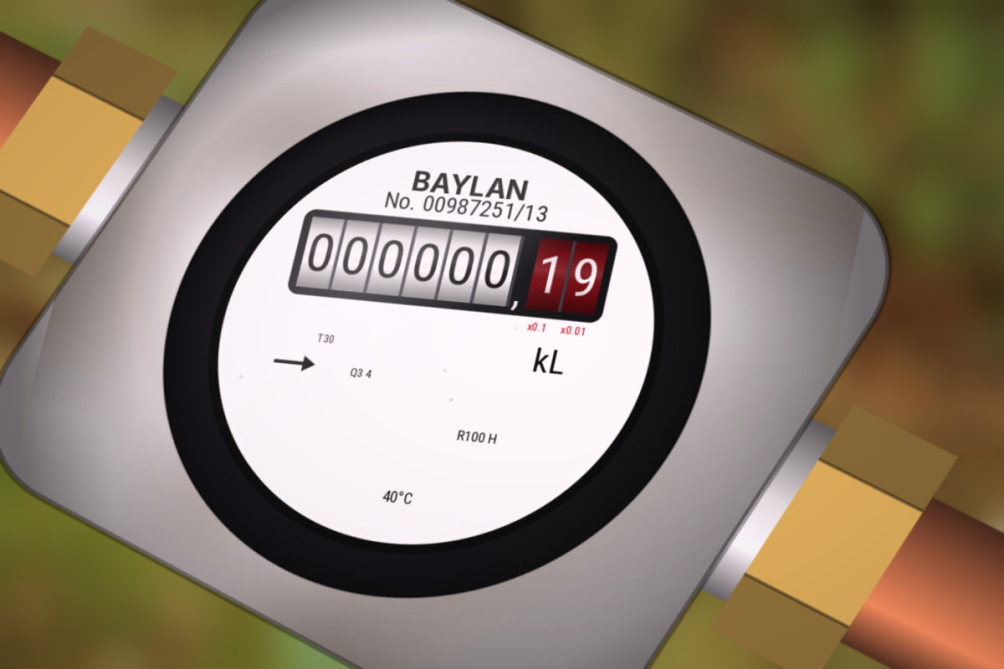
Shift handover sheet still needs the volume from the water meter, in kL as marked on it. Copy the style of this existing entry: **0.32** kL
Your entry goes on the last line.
**0.19** kL
